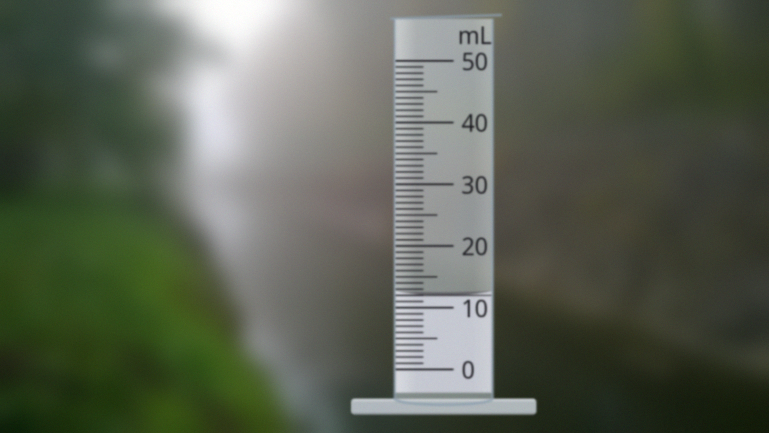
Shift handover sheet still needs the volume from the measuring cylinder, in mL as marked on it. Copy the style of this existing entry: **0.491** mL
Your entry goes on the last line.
**12** mL
